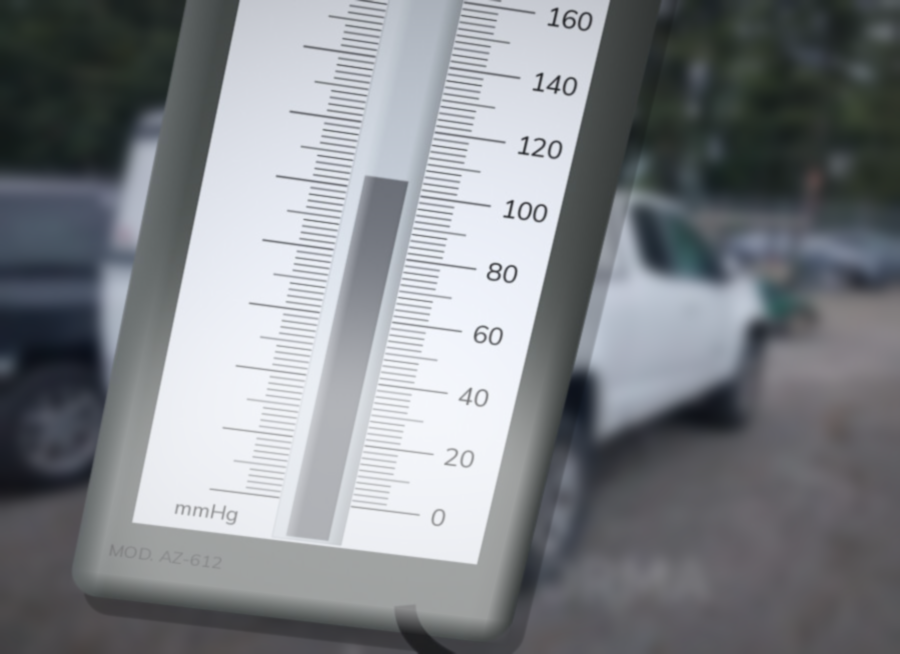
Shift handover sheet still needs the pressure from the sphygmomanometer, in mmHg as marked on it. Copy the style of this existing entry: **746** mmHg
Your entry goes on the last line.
**104** mmHg
